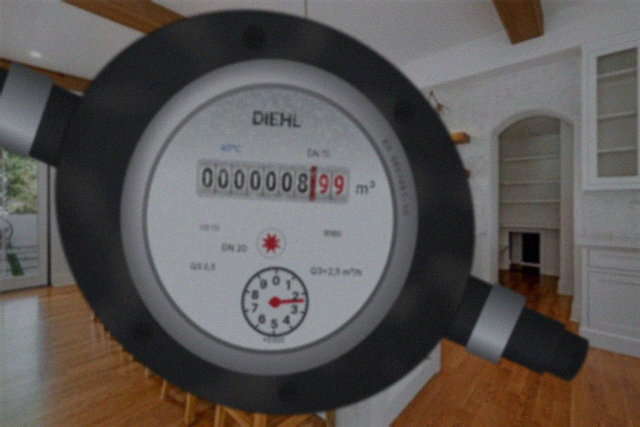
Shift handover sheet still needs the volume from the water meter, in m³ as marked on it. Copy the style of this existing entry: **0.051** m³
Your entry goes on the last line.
**8.992** m³
